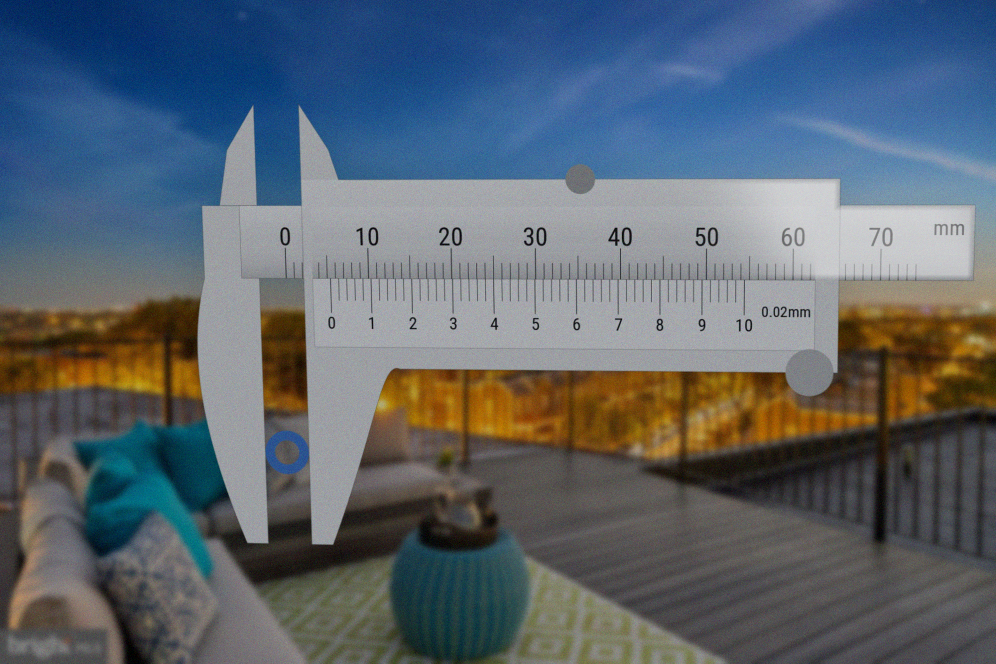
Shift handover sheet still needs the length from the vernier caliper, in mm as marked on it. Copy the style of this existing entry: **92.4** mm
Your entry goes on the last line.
**5.4** mm
